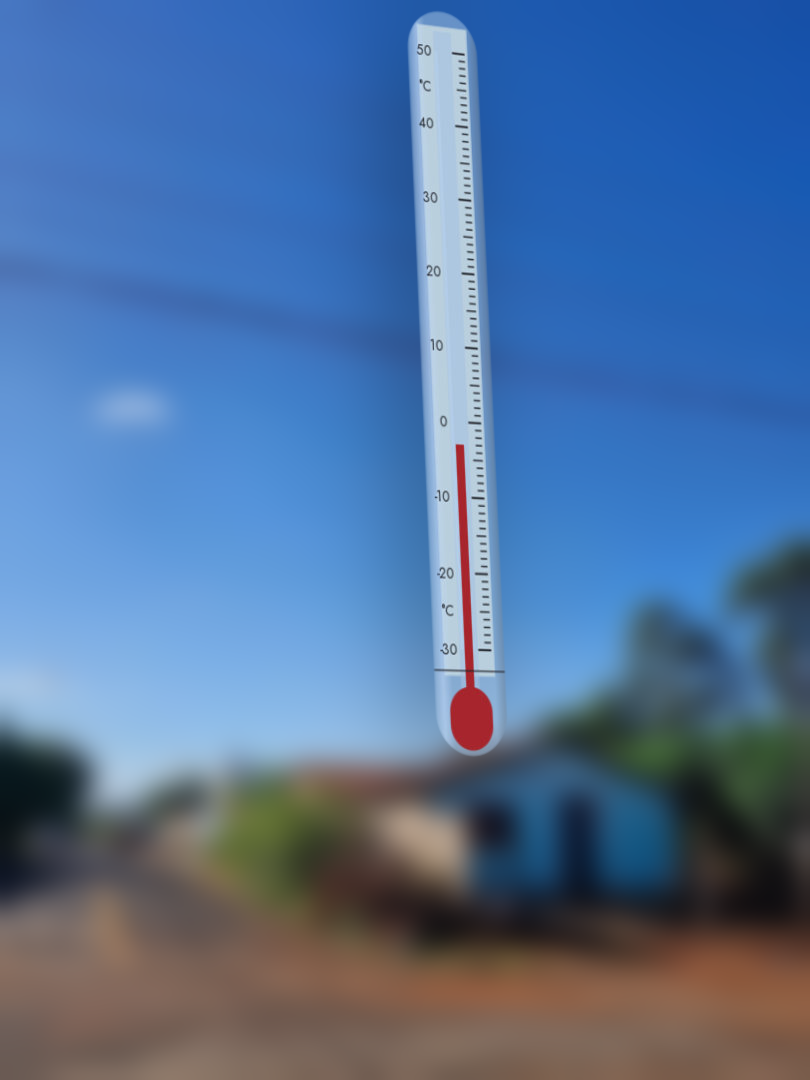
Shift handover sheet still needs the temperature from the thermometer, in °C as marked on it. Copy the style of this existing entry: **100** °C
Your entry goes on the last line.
**-3** °C
